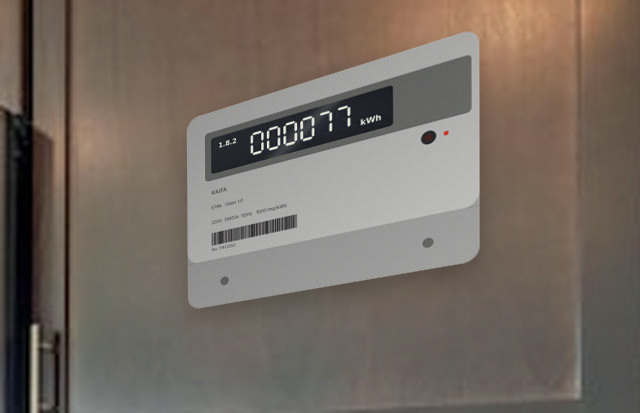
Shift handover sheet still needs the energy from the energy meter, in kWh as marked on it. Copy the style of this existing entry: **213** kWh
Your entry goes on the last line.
**77** kWh
